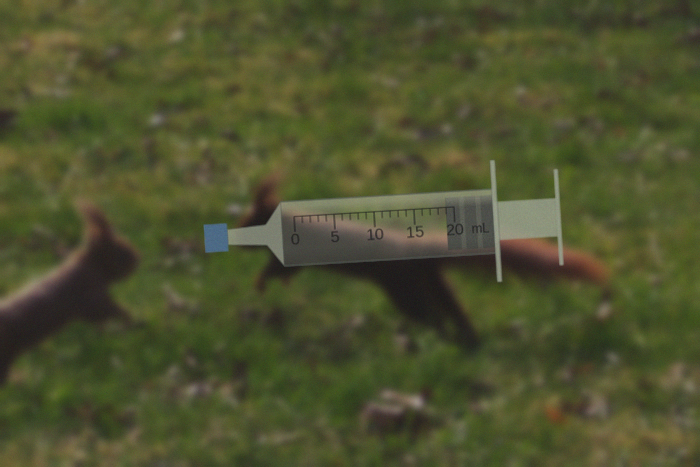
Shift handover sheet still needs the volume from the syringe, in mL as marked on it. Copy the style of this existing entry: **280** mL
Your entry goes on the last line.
**19** mL
